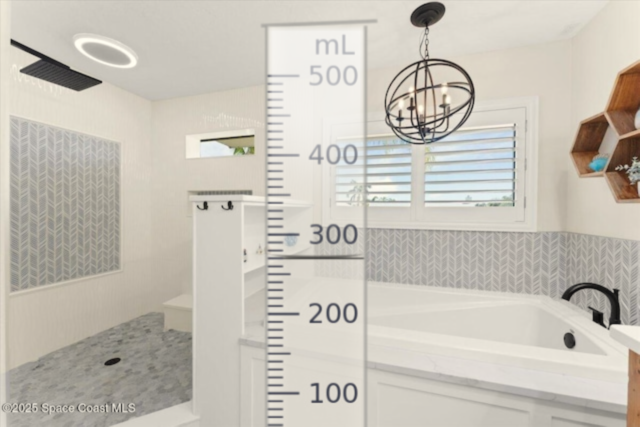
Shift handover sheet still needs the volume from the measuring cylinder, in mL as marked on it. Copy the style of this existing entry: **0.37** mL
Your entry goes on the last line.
**270** mL
